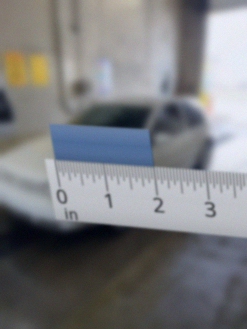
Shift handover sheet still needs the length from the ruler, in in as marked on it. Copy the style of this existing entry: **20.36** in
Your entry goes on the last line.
**2** in
